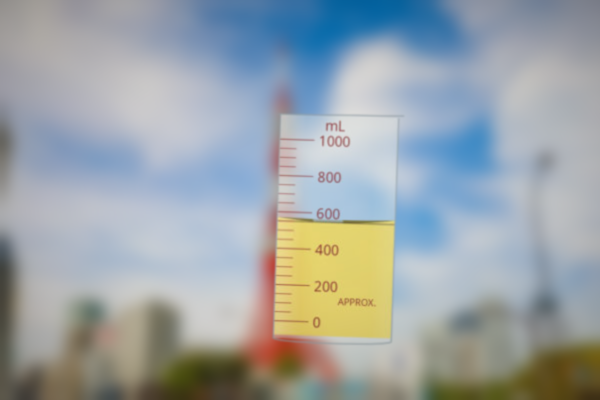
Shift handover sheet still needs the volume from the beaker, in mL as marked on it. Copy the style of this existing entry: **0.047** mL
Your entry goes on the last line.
**550** mL
